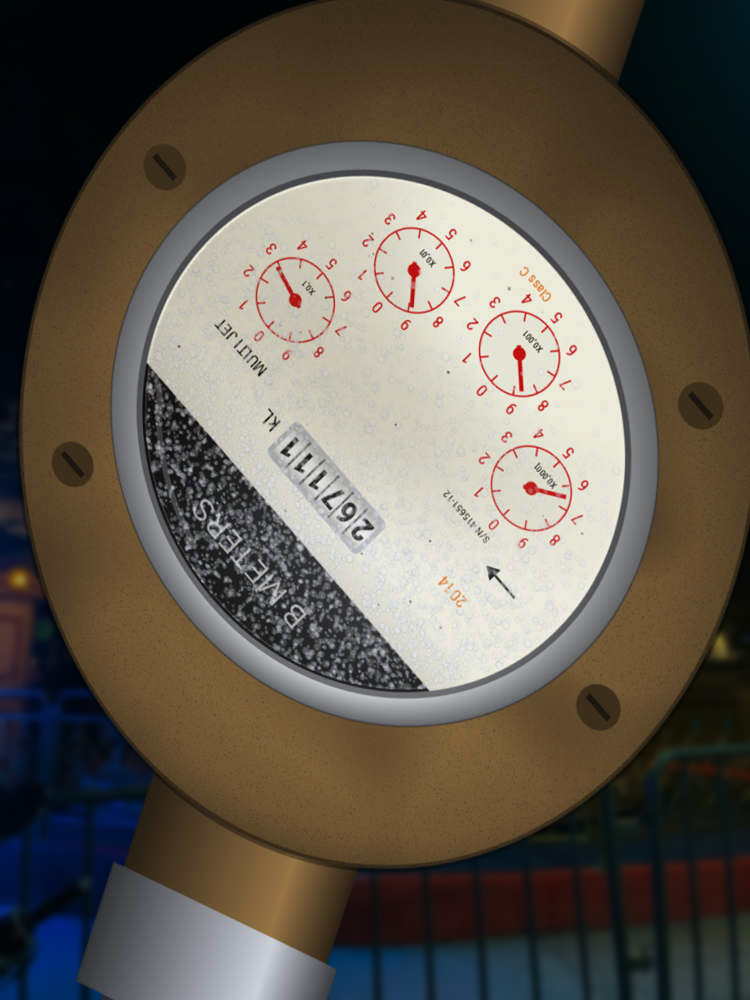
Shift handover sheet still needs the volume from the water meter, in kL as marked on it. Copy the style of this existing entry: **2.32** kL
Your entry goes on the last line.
**267111.2886** kL
